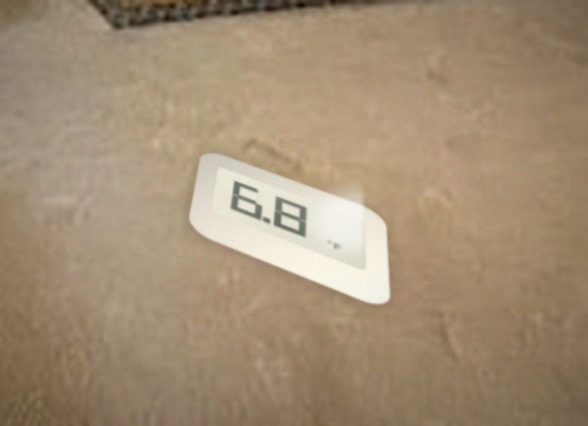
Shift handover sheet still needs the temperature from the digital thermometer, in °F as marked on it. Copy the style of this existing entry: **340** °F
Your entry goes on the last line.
**6.8** °F
